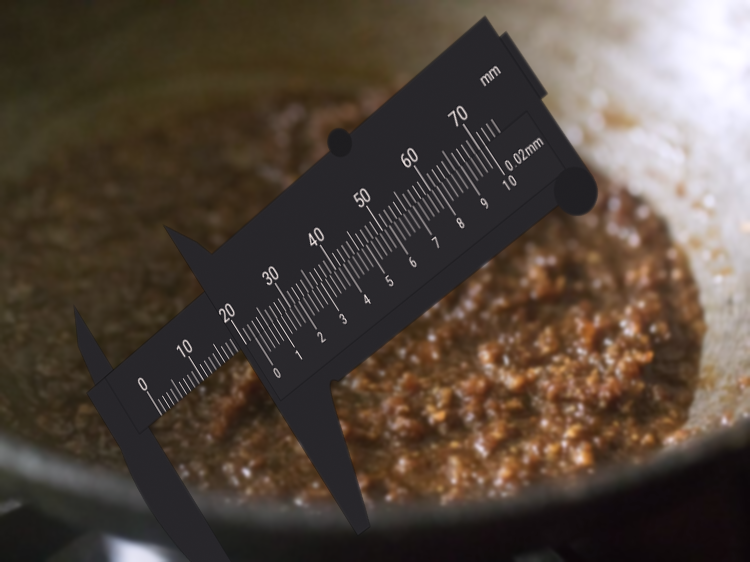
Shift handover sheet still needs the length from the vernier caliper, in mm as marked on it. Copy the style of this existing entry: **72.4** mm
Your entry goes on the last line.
**22.0** mm
